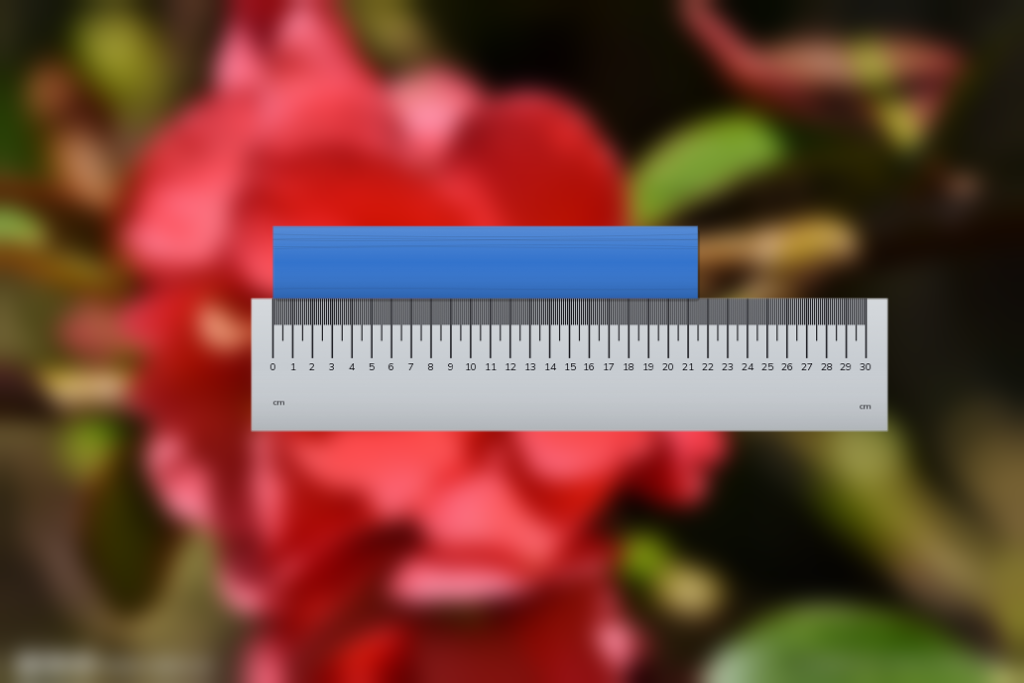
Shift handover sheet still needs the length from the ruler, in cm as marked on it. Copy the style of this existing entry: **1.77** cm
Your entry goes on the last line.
**21.5** cm
